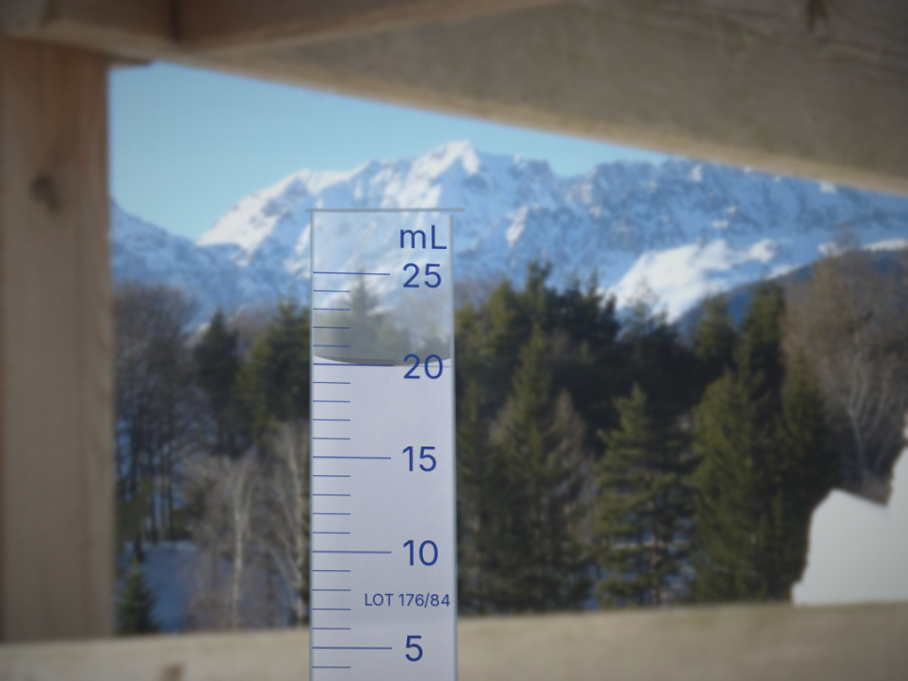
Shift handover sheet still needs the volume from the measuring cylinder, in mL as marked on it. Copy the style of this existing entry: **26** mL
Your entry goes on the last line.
**20** mL
